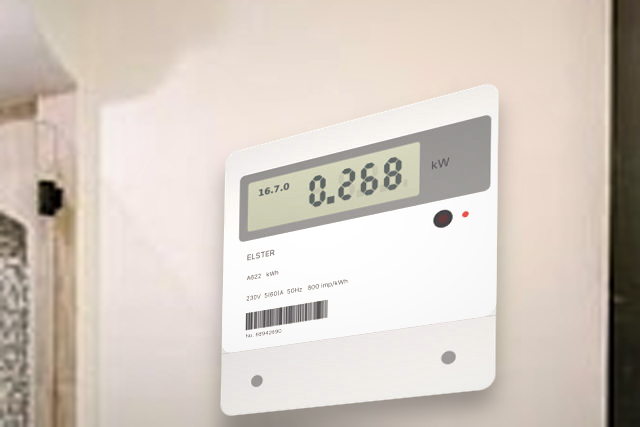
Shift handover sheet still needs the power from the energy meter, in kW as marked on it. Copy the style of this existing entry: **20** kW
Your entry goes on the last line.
**0.268** kW
